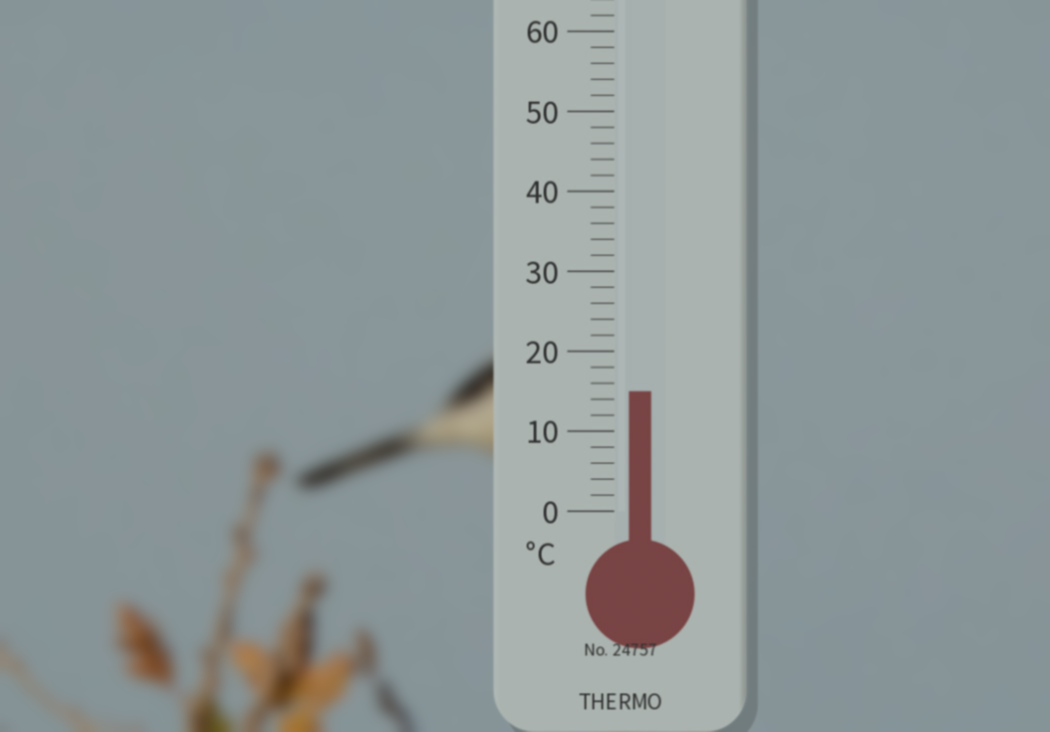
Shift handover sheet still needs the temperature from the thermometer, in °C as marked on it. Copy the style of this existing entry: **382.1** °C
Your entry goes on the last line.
**15** °C
